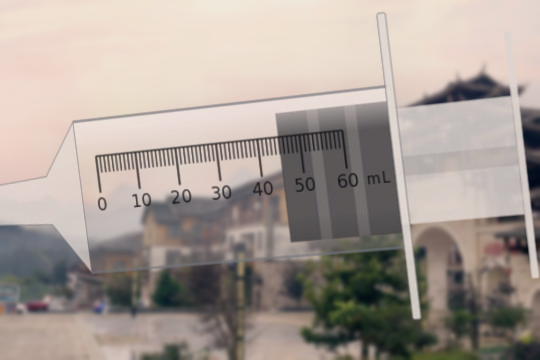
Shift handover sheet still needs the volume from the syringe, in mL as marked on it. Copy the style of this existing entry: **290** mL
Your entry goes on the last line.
**45** mL
